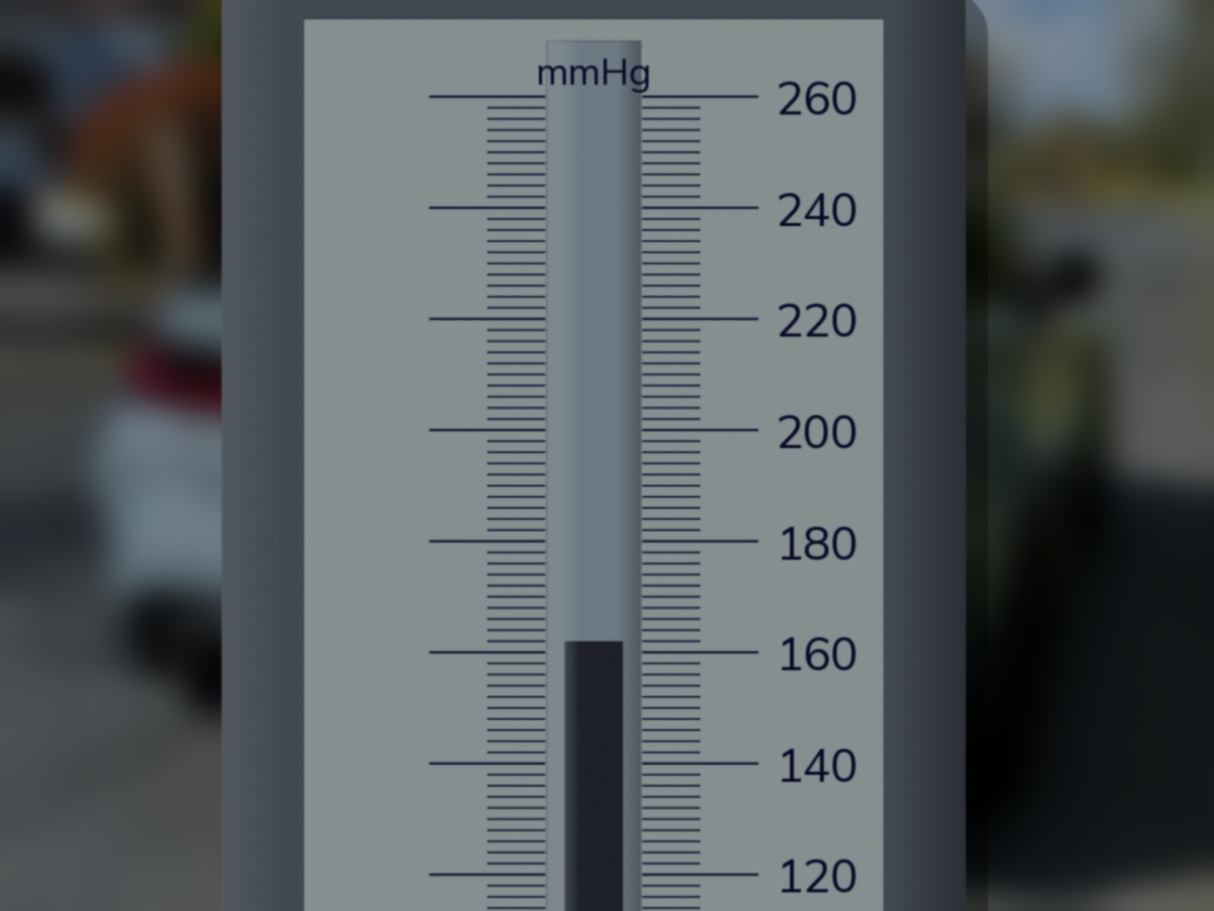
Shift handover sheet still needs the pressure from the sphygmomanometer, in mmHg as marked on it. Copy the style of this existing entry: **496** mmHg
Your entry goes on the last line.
**162** mmHg
